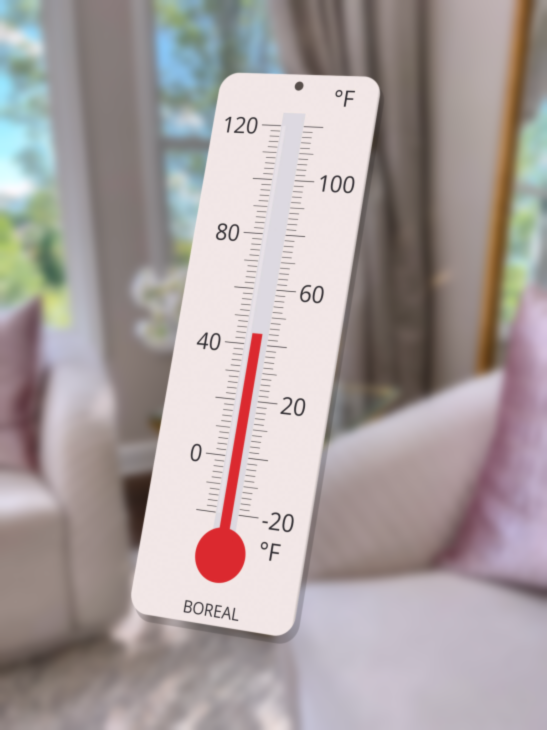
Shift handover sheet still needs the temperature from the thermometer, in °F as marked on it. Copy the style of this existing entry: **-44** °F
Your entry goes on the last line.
**44** °F
